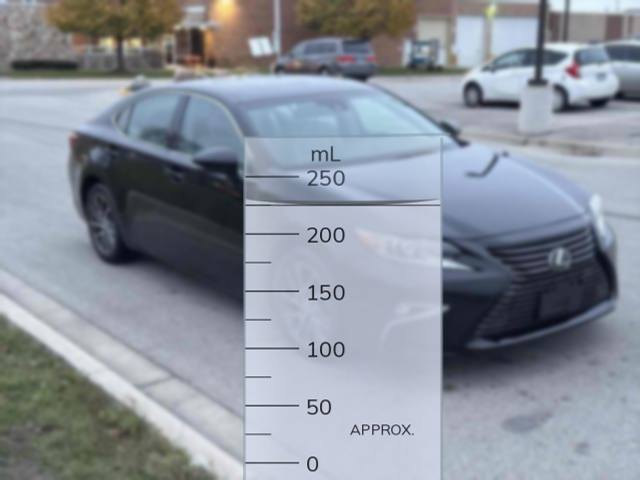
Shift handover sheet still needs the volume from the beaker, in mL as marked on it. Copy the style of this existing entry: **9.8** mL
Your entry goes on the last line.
**225** mL
